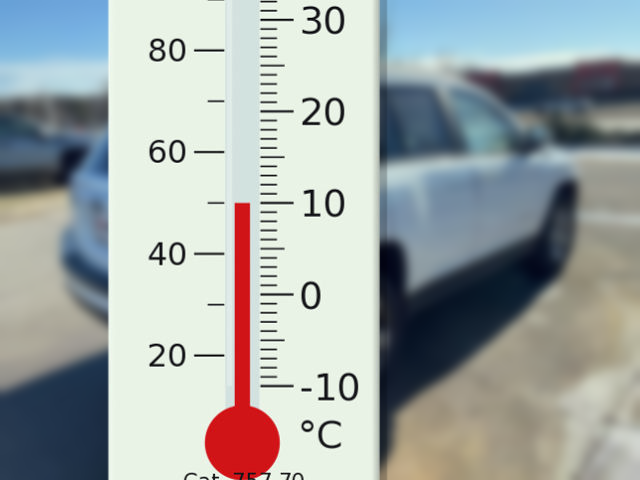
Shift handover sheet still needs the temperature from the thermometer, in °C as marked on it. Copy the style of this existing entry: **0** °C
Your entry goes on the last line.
**10** °C
